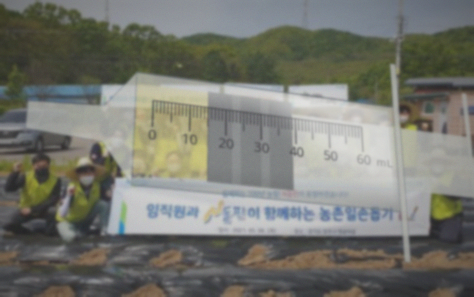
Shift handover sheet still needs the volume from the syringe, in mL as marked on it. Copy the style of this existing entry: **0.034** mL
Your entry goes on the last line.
**15** mL
